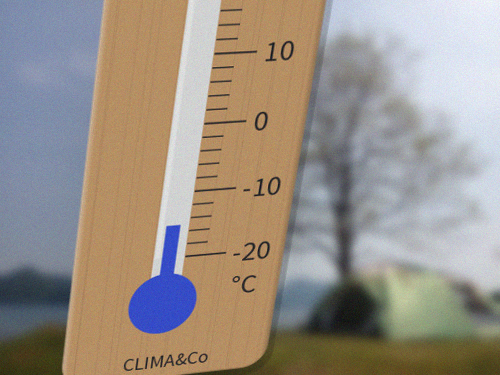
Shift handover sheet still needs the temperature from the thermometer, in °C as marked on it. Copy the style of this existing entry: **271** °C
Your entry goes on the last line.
**-15** °C
